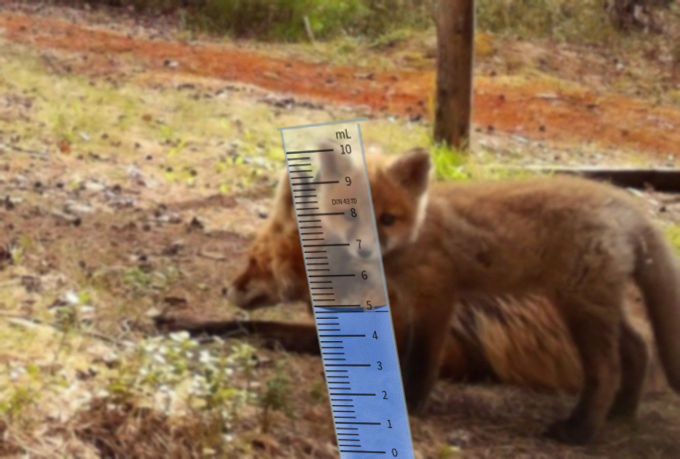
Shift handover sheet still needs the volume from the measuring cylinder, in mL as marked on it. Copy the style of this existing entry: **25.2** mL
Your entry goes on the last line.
**4.8** mL
